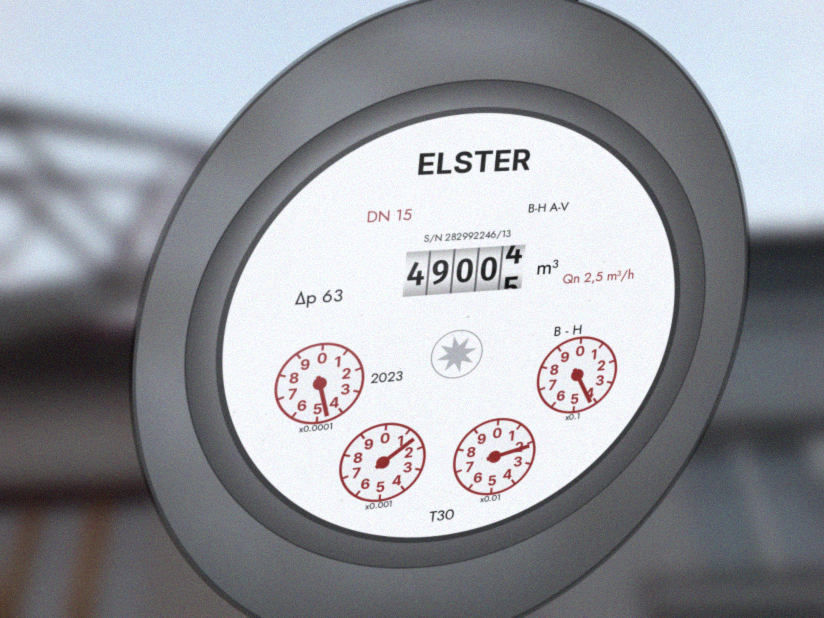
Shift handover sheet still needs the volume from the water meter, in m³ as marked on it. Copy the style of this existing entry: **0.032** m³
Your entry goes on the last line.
**49004.4214** m³
